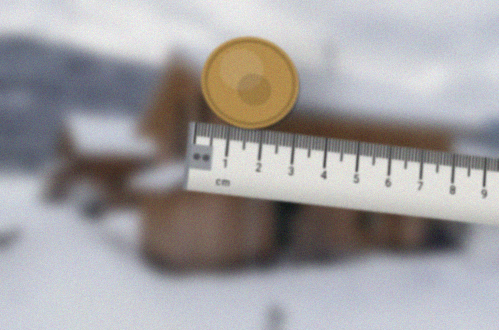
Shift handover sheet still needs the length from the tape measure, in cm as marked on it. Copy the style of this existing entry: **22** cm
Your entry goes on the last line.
**3** cm
